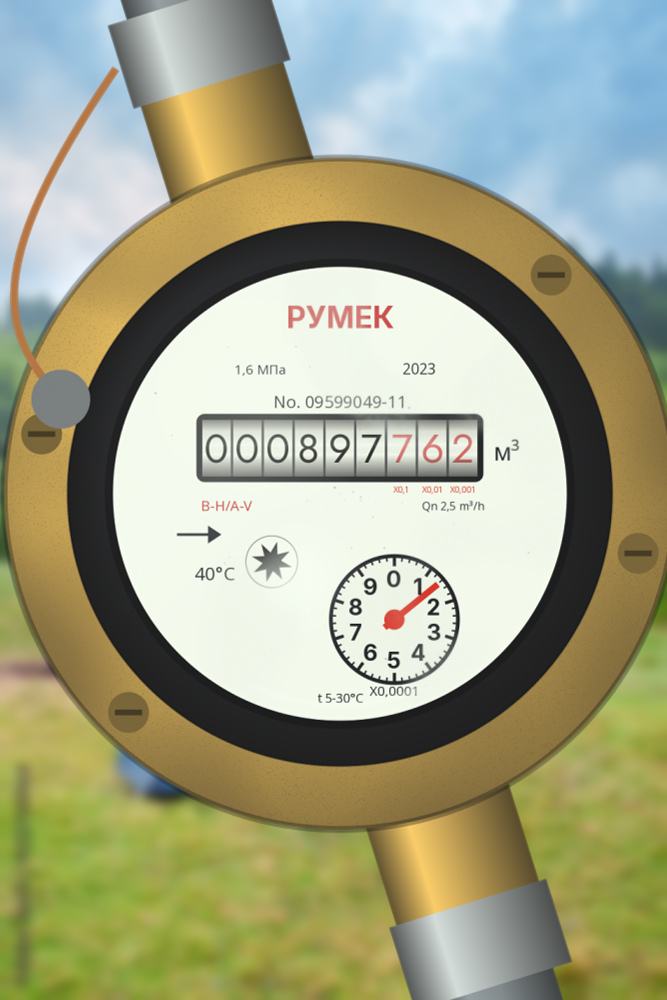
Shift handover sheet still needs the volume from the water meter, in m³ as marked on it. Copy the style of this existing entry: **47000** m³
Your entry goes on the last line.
**897.7621** m³
